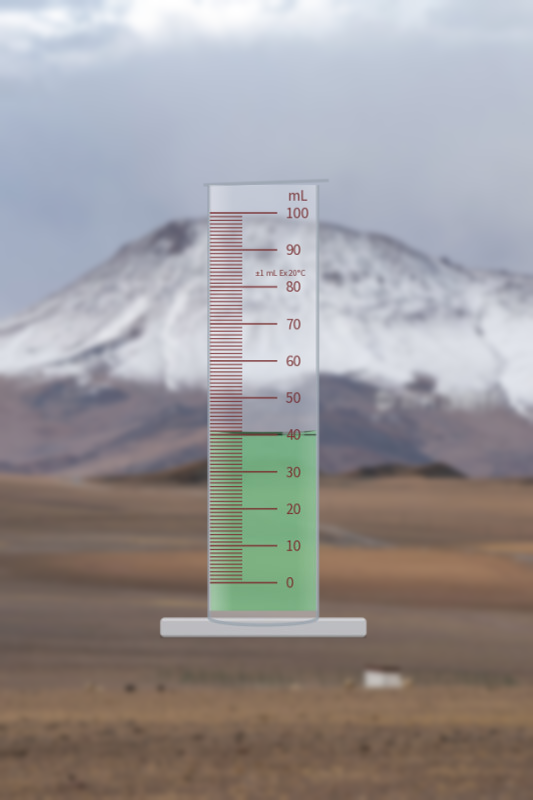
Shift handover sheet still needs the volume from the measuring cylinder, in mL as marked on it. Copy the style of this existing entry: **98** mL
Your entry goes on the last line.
**40** mL
